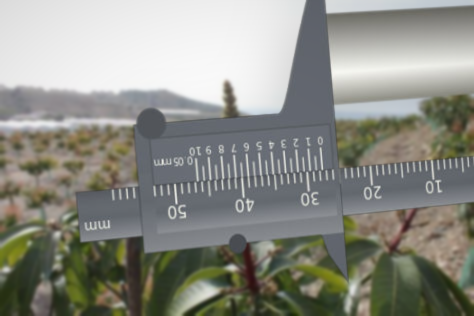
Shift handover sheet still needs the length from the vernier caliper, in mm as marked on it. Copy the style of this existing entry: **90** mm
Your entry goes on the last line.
**27.6** mm
